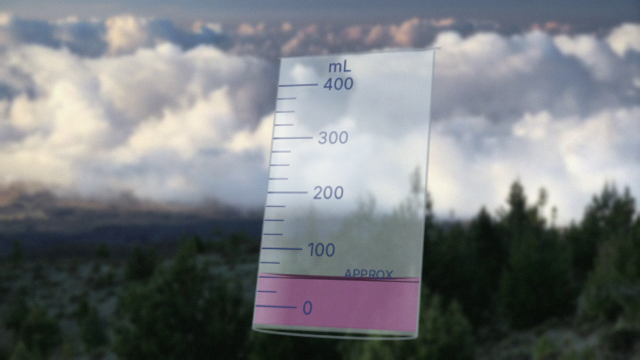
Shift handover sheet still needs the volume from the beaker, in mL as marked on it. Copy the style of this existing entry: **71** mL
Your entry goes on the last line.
**50** mL
